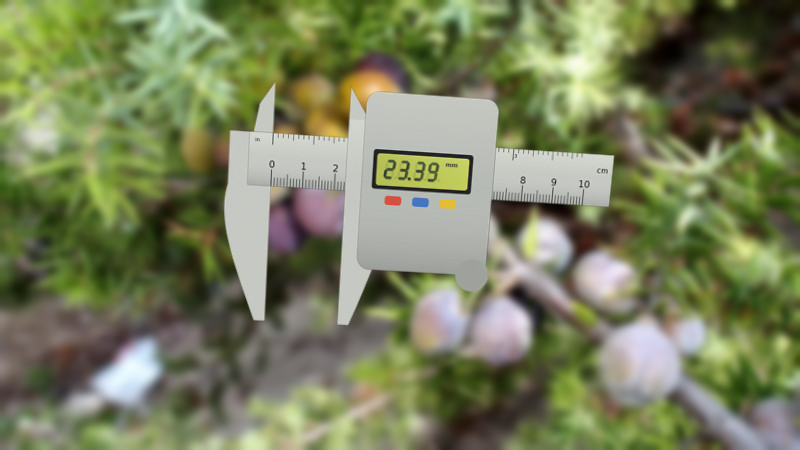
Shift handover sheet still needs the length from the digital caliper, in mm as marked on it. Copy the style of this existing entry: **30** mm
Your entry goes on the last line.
**23.39** mm
